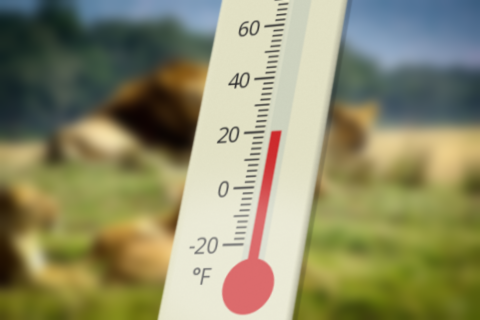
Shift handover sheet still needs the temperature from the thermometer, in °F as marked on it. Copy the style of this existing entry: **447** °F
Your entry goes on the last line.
**20** °F
